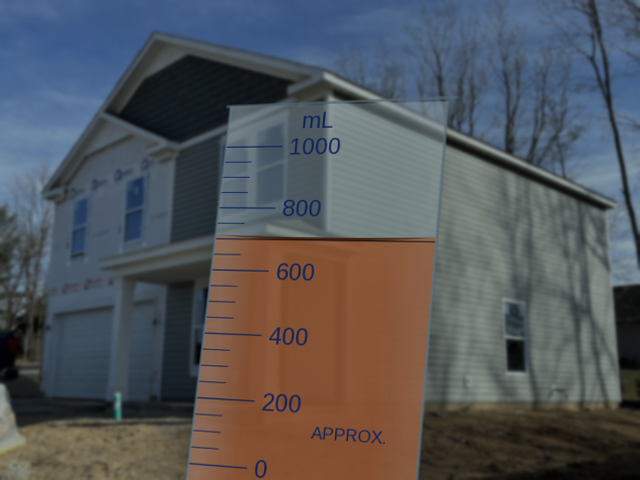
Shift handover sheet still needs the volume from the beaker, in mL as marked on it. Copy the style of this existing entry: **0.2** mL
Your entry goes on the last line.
**700** mL
